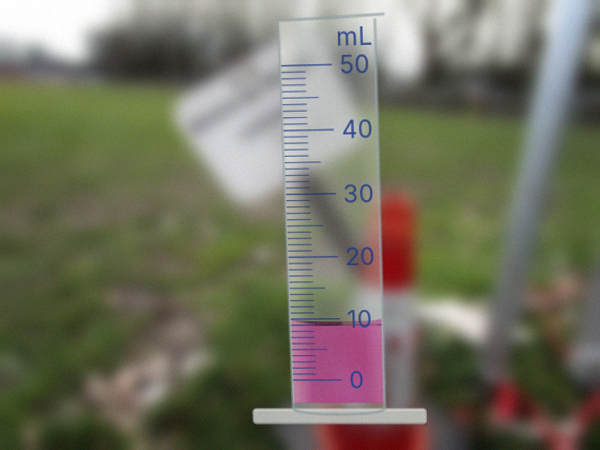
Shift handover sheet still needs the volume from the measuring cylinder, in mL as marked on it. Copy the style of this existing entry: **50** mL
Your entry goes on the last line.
**9** mL
